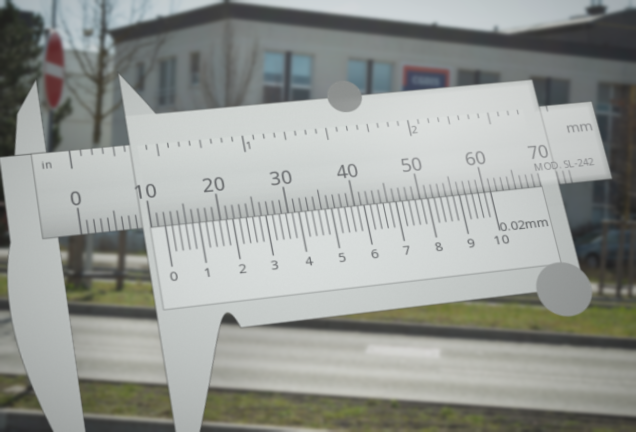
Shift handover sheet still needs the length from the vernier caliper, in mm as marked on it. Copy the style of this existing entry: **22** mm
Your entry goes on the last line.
**12.0** mm
